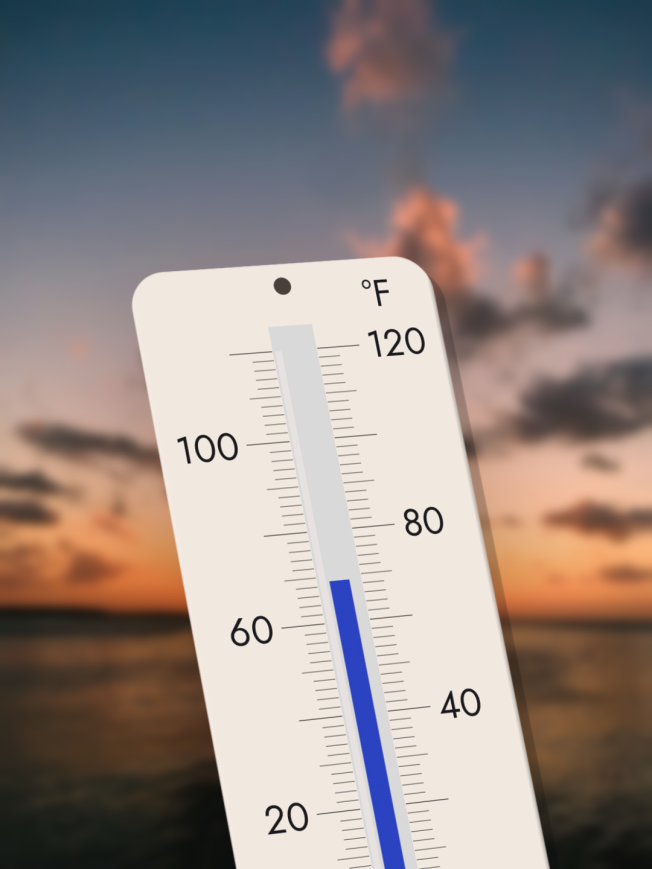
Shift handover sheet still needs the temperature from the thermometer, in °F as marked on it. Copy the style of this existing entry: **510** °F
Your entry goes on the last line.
**69** °F
